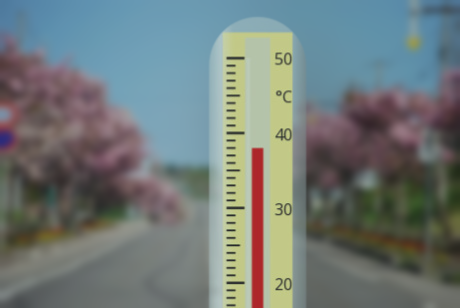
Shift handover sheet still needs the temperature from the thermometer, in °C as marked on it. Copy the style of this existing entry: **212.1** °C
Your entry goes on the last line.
**38** °C
